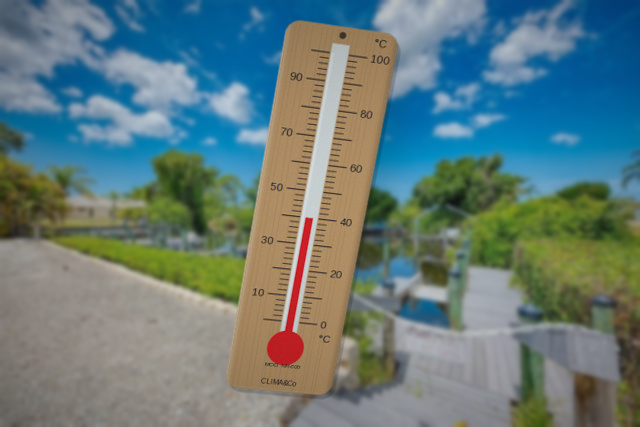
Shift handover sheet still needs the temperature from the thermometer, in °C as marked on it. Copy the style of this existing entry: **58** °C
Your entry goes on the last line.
**40** °C
